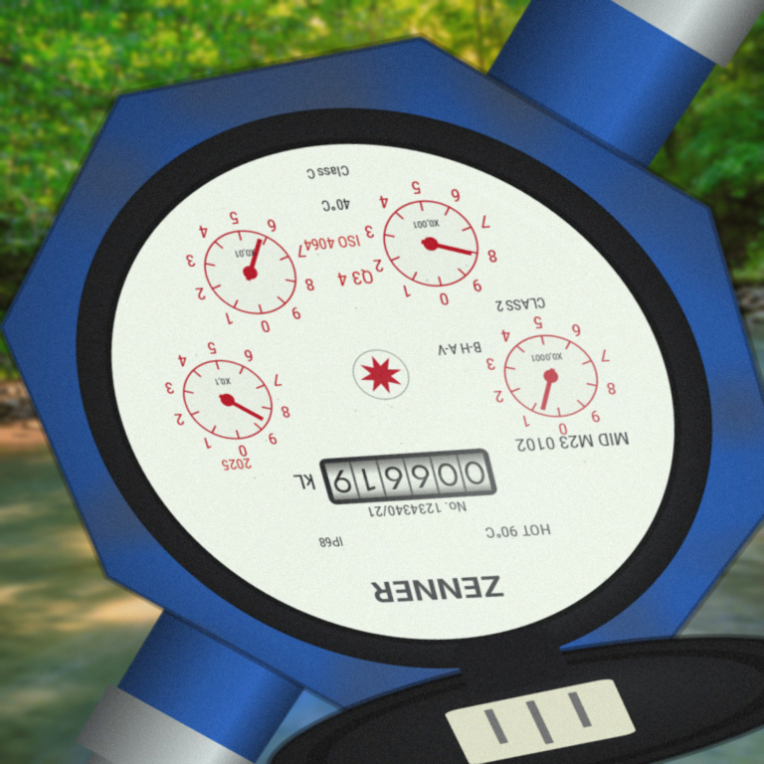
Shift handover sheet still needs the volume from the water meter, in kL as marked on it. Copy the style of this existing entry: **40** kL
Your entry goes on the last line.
**6619.8580** kL
